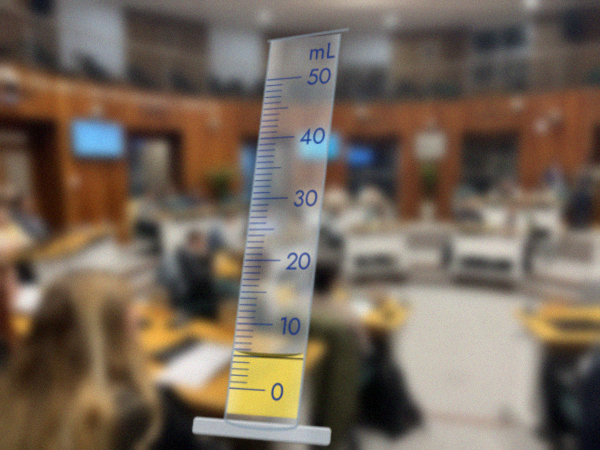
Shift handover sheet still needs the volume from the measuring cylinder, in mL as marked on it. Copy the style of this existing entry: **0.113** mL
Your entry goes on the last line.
**5** mL
